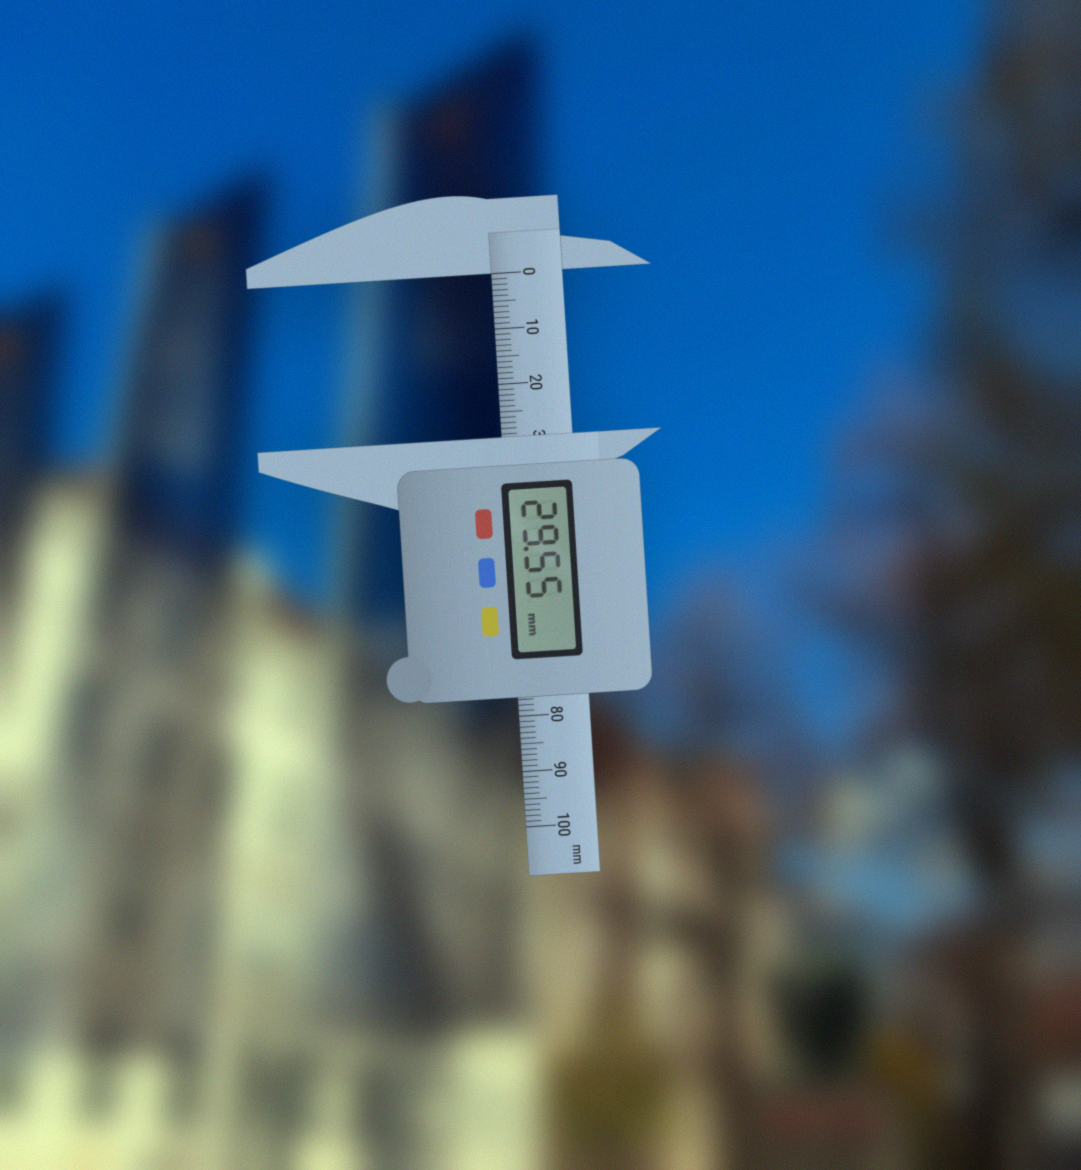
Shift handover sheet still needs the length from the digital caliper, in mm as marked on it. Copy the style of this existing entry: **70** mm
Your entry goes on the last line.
**29.55** mm
